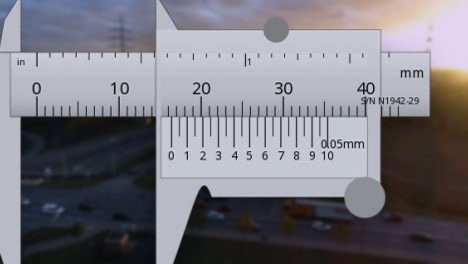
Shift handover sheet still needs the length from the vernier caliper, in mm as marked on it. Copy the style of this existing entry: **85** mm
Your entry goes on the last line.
**16.4** mm
